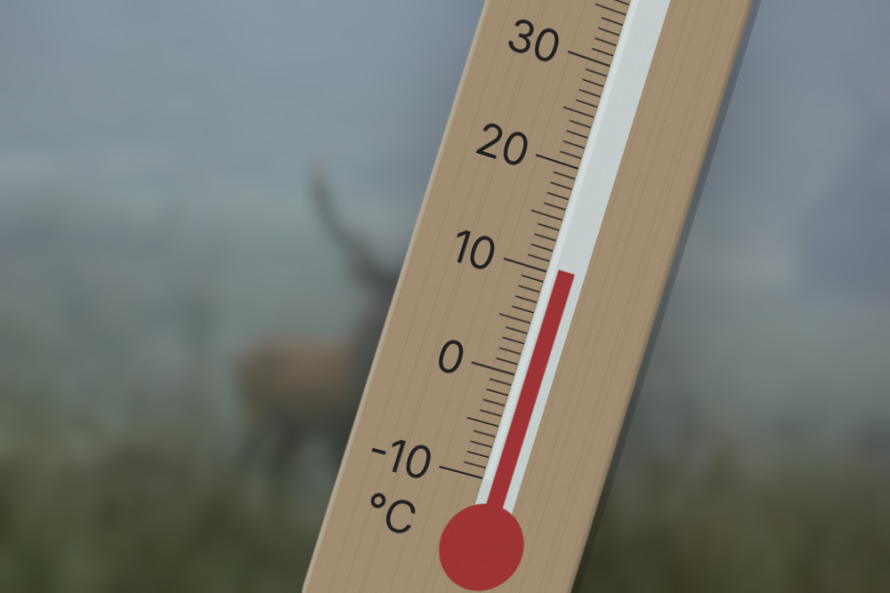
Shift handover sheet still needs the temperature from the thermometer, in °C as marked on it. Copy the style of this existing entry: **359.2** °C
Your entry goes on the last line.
**10.5** °C
